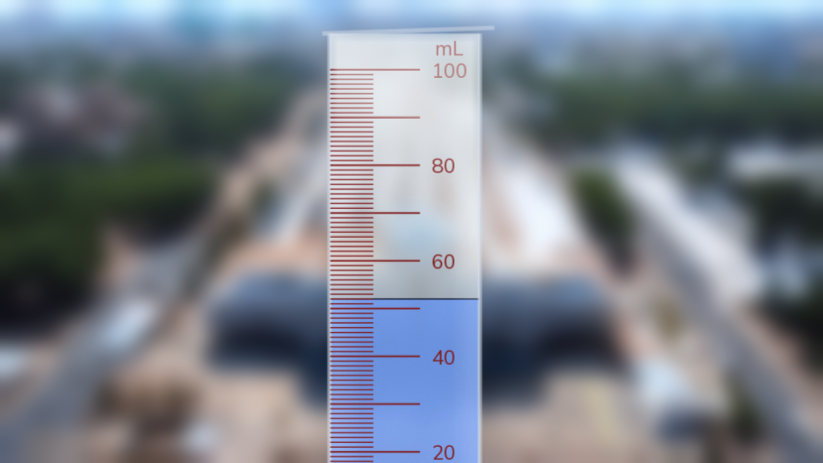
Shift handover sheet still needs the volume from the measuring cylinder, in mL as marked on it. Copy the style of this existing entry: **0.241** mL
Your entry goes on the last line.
**52** mL
